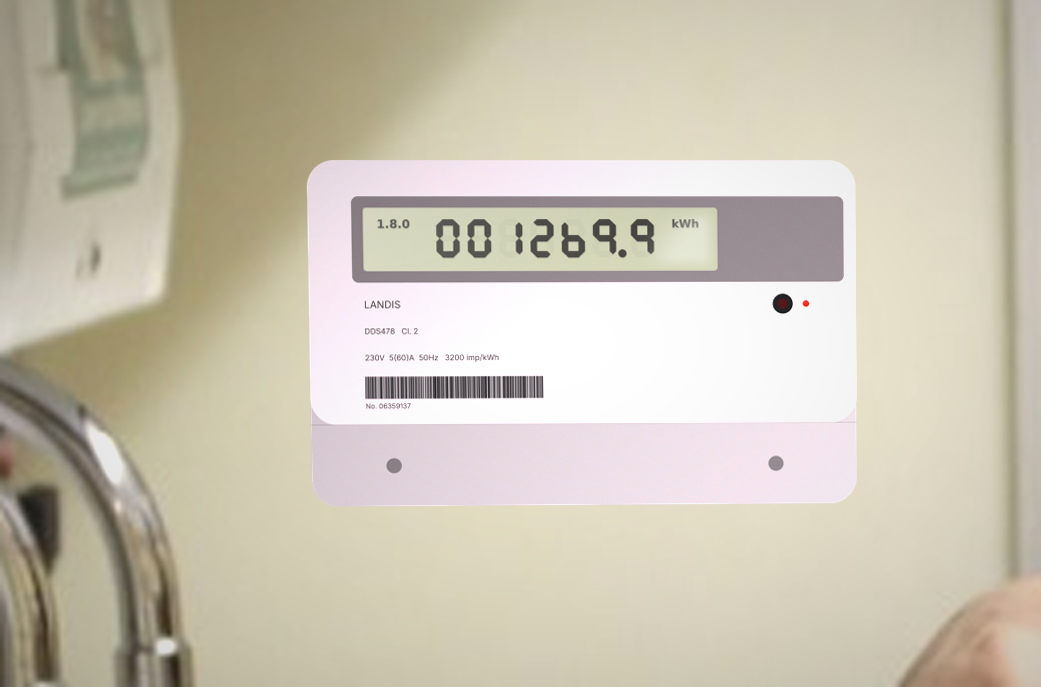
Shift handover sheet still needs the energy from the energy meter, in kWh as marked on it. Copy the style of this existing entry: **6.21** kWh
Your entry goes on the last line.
**1269.9** kWh
